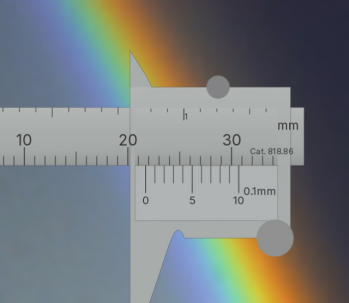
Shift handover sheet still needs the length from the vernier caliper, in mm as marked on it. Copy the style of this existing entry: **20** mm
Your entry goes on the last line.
**21.7** mm
